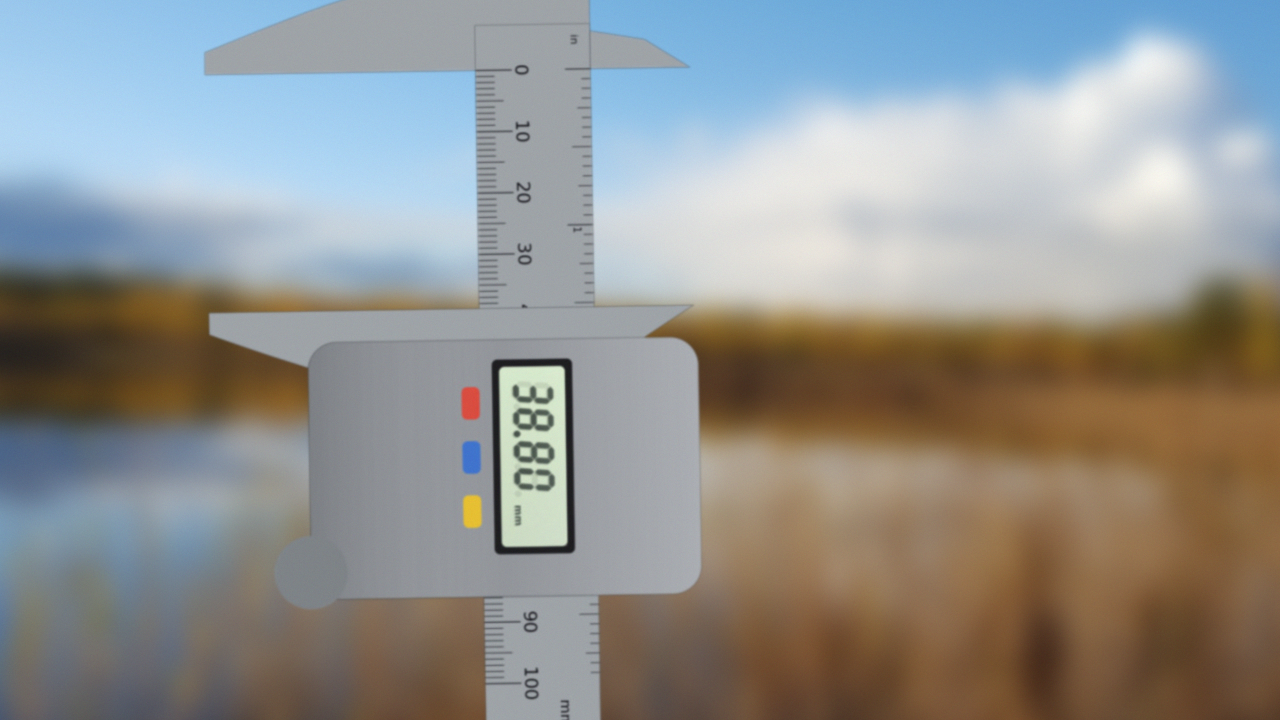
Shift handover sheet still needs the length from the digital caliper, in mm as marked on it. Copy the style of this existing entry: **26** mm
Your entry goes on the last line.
**38.80** mm
